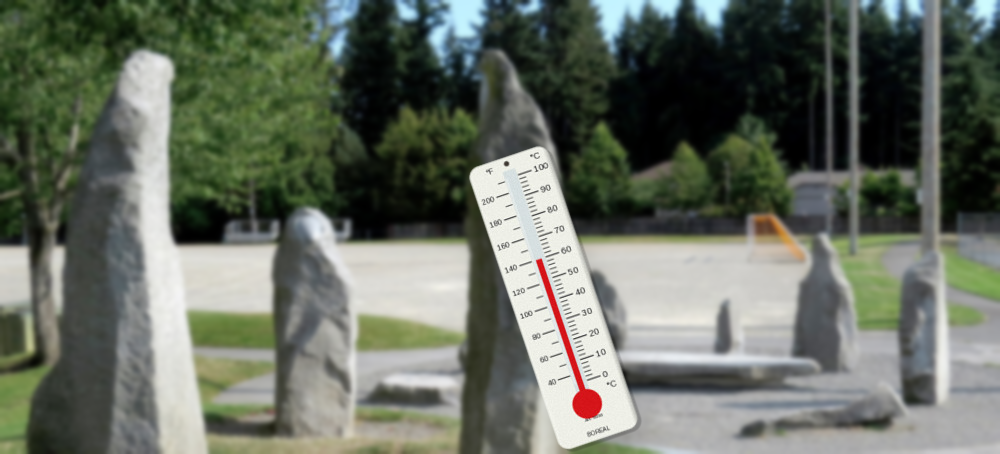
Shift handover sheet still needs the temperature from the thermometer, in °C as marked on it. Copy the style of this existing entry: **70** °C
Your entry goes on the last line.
**60** °C
